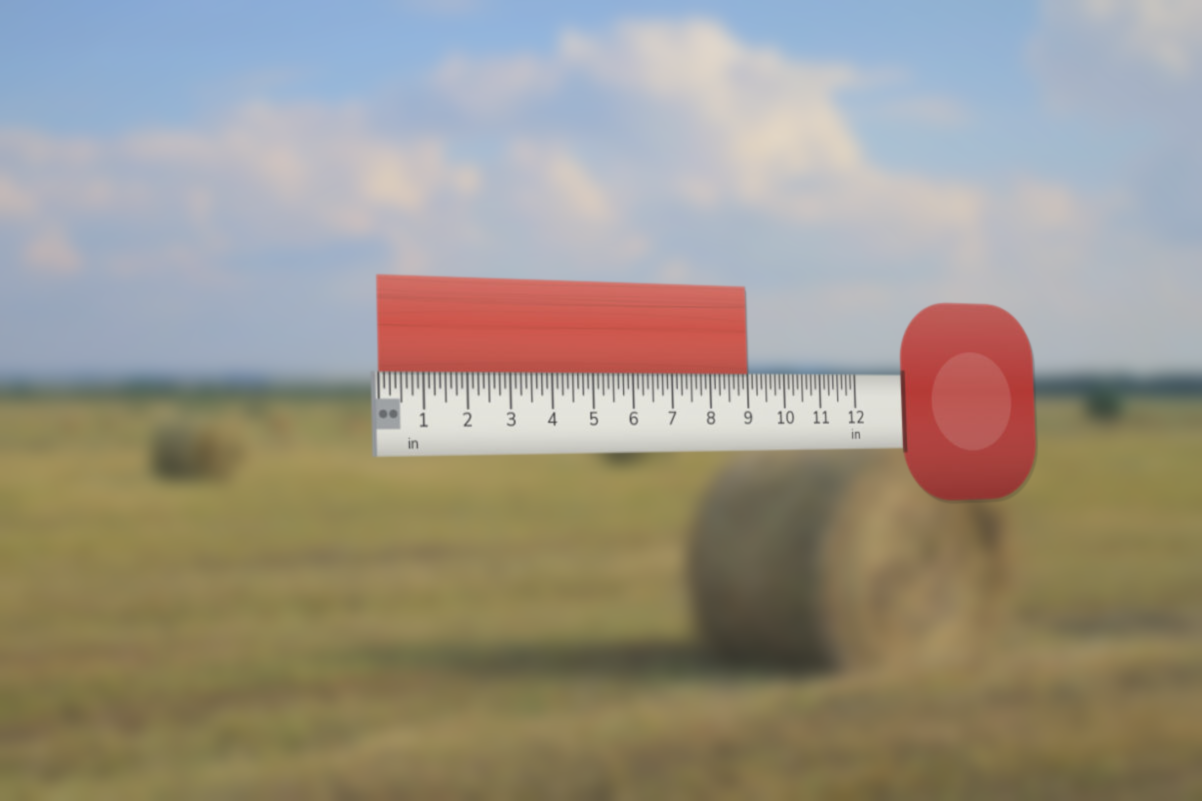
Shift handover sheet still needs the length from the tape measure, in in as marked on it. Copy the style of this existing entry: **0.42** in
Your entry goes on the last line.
**9** in
